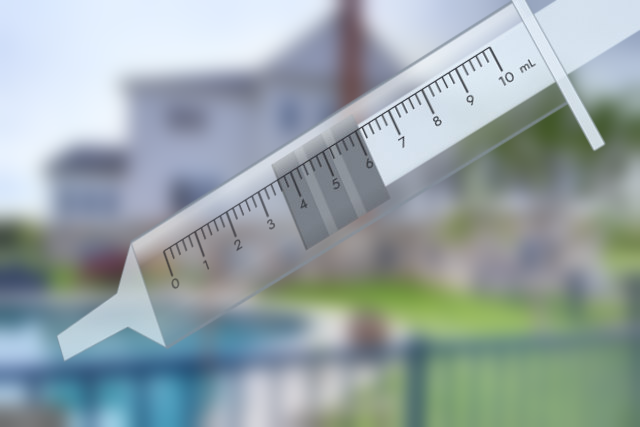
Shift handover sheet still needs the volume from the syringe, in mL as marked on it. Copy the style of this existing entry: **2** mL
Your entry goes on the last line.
**3.6** mL
